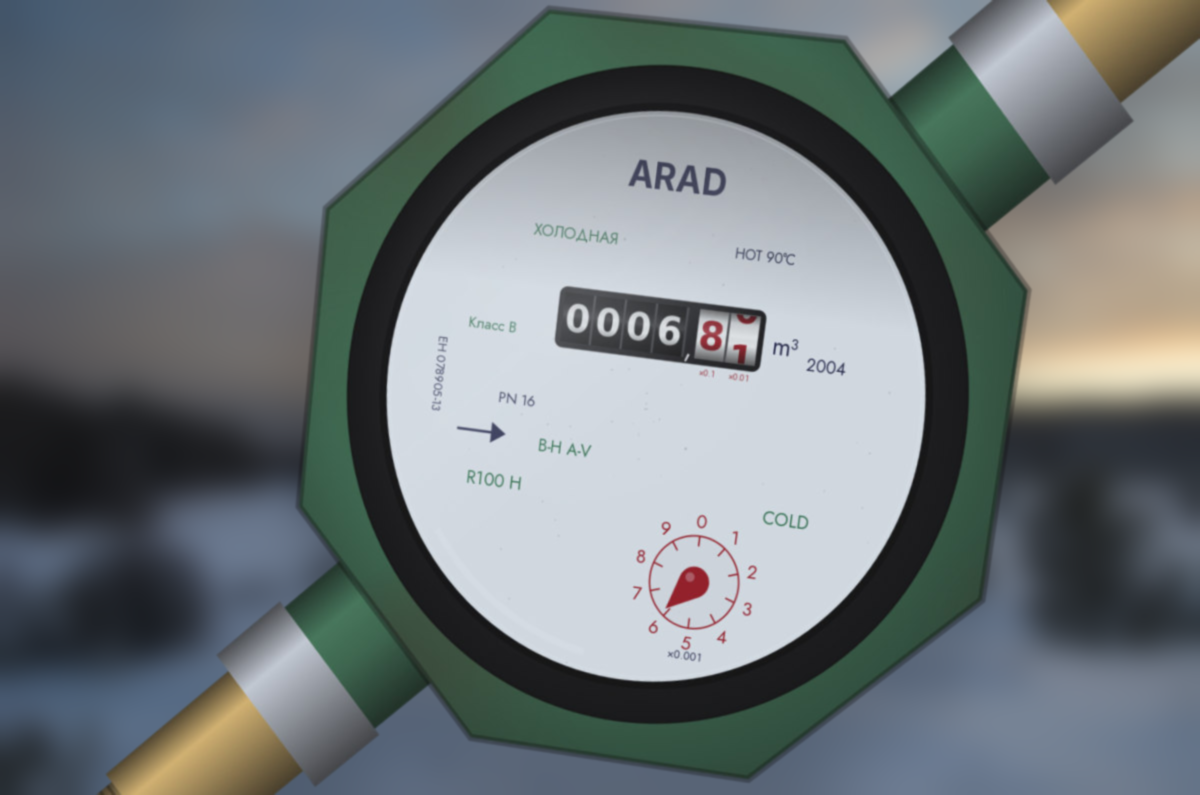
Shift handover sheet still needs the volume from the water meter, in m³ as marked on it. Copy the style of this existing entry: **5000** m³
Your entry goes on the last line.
**6.806** m³
